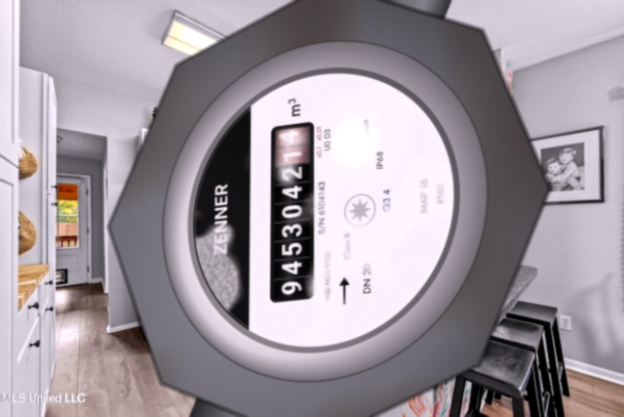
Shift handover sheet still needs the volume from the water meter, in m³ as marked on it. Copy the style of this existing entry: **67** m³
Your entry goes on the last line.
**9453042.14** m³
